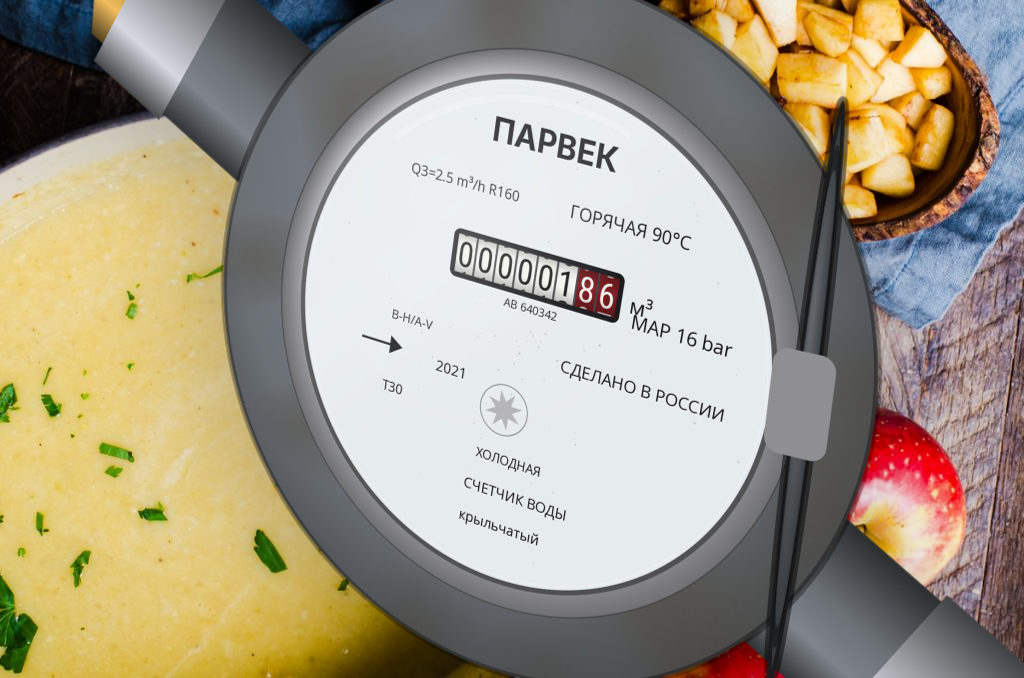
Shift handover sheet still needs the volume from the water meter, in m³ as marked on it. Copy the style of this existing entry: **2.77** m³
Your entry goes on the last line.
**1.86** m³
